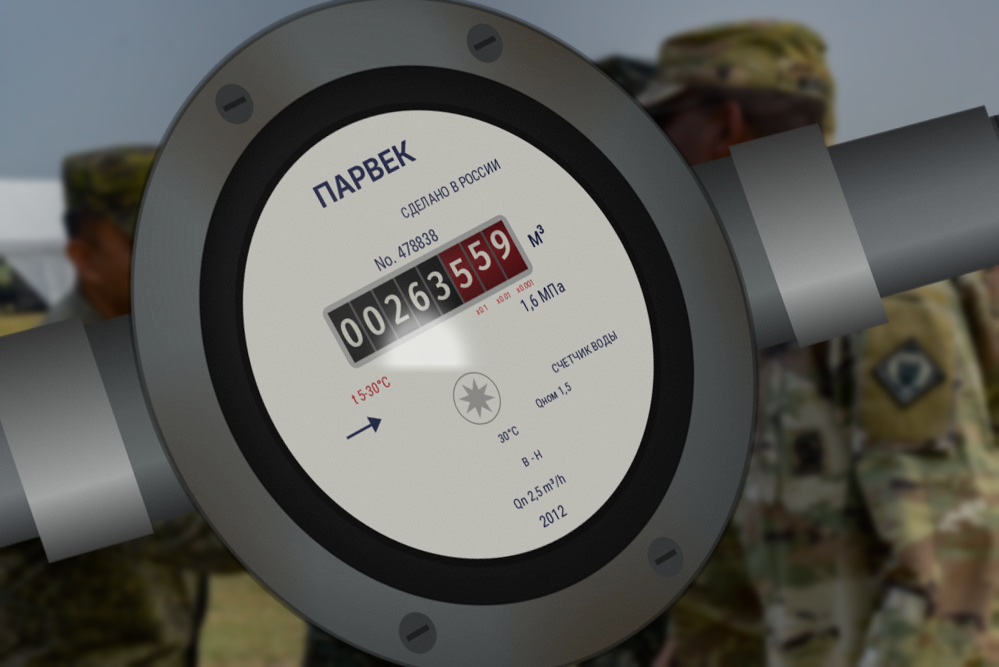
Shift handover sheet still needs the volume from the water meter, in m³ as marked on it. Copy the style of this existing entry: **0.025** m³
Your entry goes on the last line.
**263.559** m³
